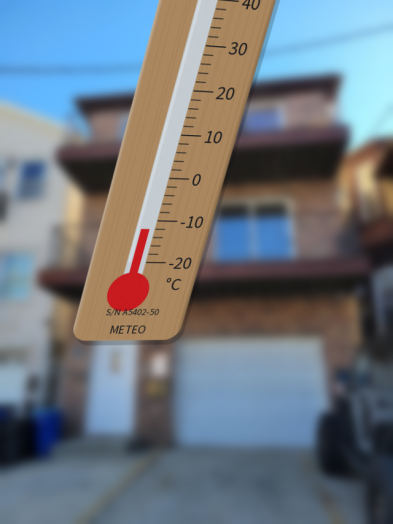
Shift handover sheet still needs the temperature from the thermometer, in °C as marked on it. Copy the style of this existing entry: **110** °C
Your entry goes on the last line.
**-12** °C
